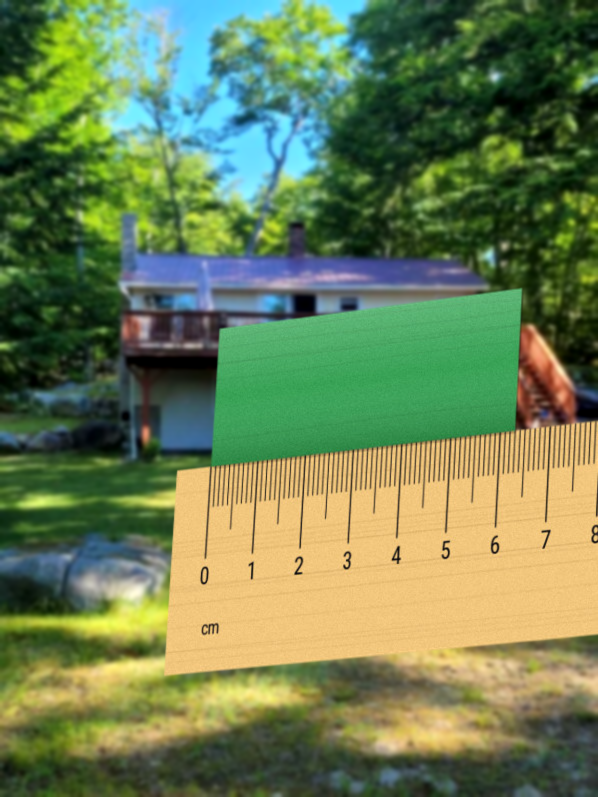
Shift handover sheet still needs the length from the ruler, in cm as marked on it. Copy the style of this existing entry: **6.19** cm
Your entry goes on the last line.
**6.3** cm
